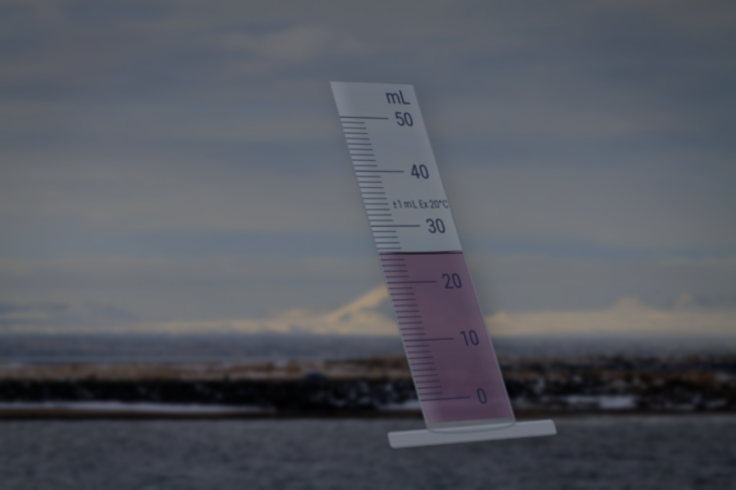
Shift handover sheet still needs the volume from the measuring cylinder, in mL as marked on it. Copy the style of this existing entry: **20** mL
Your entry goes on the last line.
**25** mL
